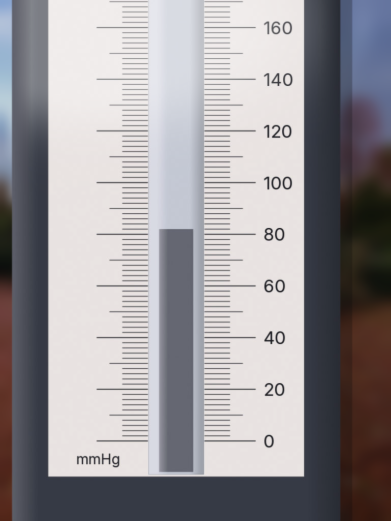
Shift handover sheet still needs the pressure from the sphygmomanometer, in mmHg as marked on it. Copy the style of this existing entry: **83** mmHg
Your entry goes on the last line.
**82** mmHg
